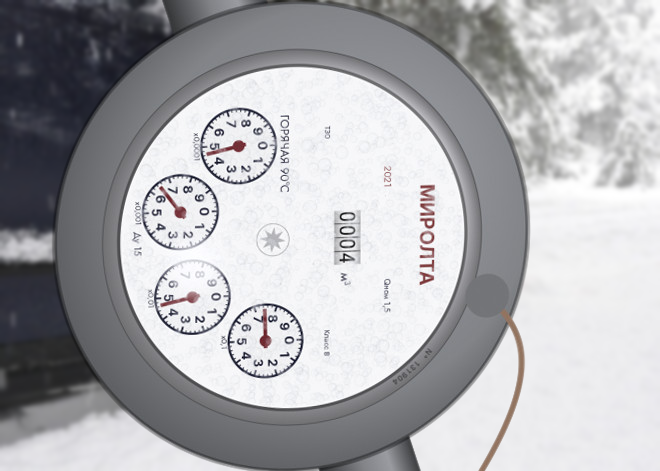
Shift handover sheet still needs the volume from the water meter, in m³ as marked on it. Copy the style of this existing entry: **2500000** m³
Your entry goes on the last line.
**4.7464** m³
